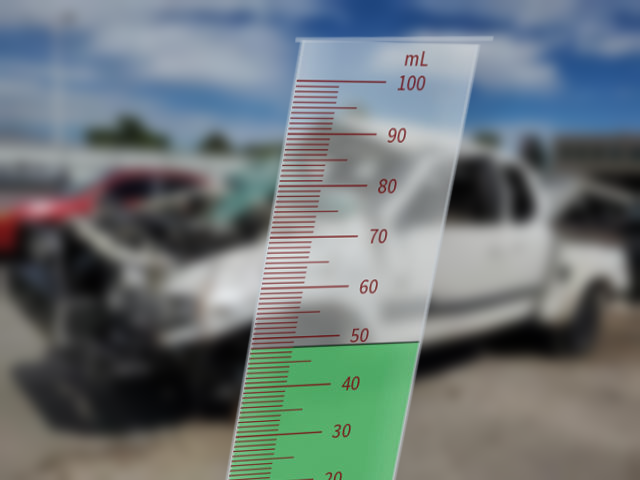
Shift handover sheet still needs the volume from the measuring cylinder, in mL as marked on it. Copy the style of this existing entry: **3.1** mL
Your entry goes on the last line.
**48** mL
